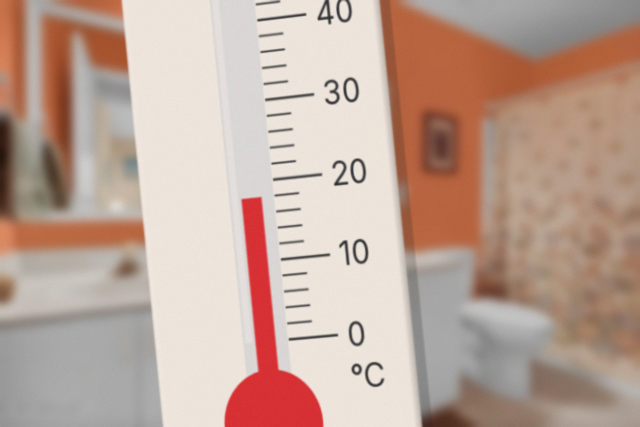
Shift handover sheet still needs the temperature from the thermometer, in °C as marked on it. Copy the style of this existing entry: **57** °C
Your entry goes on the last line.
**18** °C
